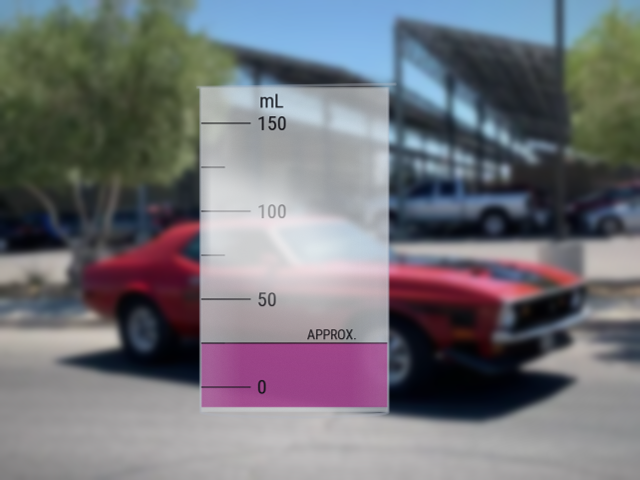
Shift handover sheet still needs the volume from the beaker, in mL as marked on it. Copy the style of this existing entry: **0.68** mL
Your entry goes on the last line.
**25** mL
